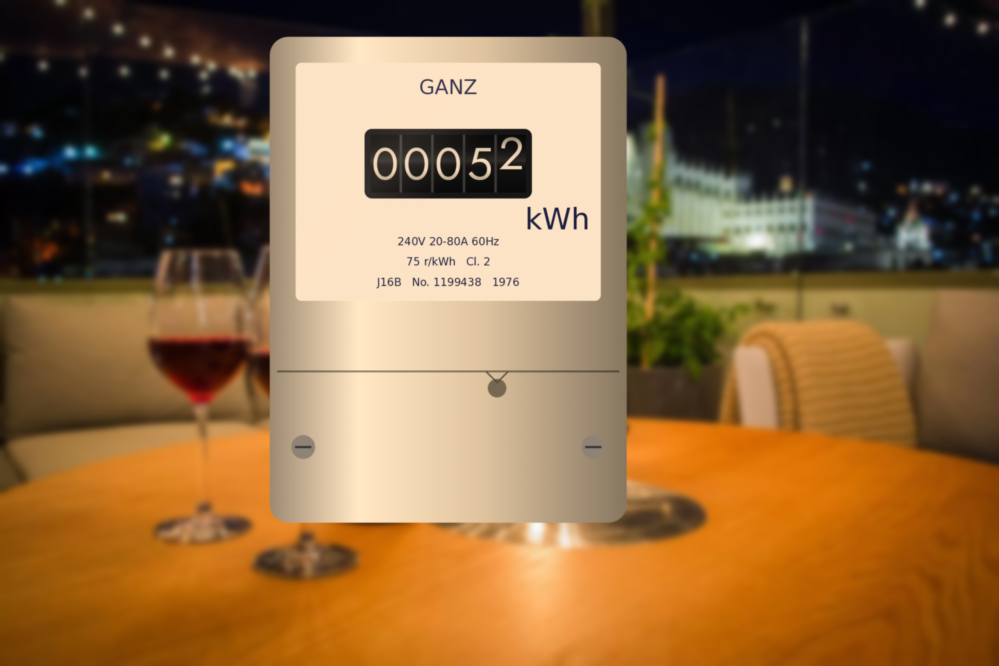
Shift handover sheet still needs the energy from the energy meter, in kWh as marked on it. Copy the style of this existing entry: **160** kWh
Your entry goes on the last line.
**52** kWh
